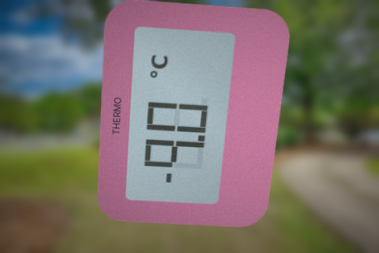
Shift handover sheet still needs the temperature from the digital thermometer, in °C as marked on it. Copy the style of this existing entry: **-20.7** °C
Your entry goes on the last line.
**-9.0** °C
